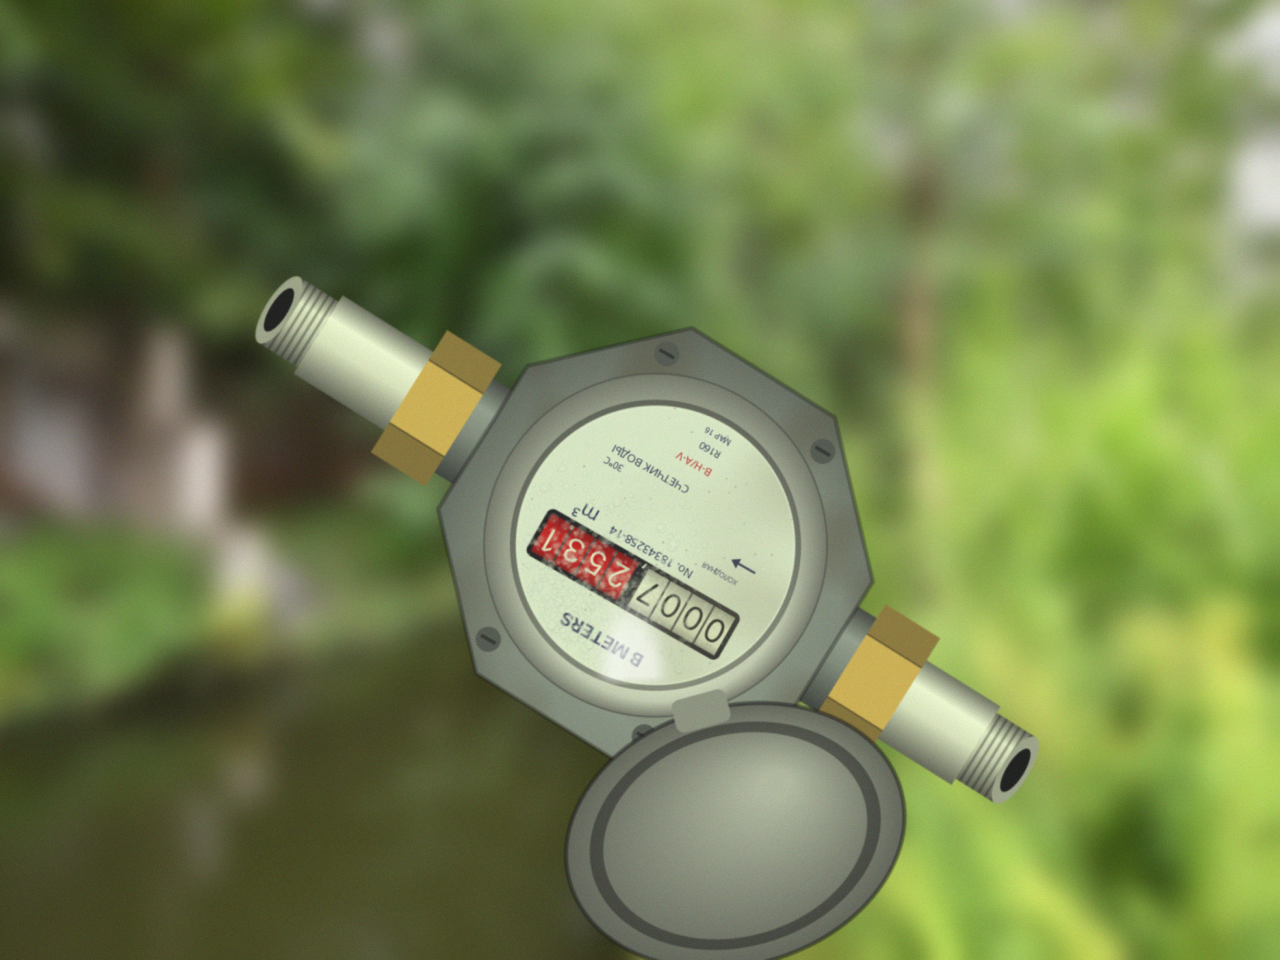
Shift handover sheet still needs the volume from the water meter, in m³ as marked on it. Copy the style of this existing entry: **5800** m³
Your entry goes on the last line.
**7.2531** m³
